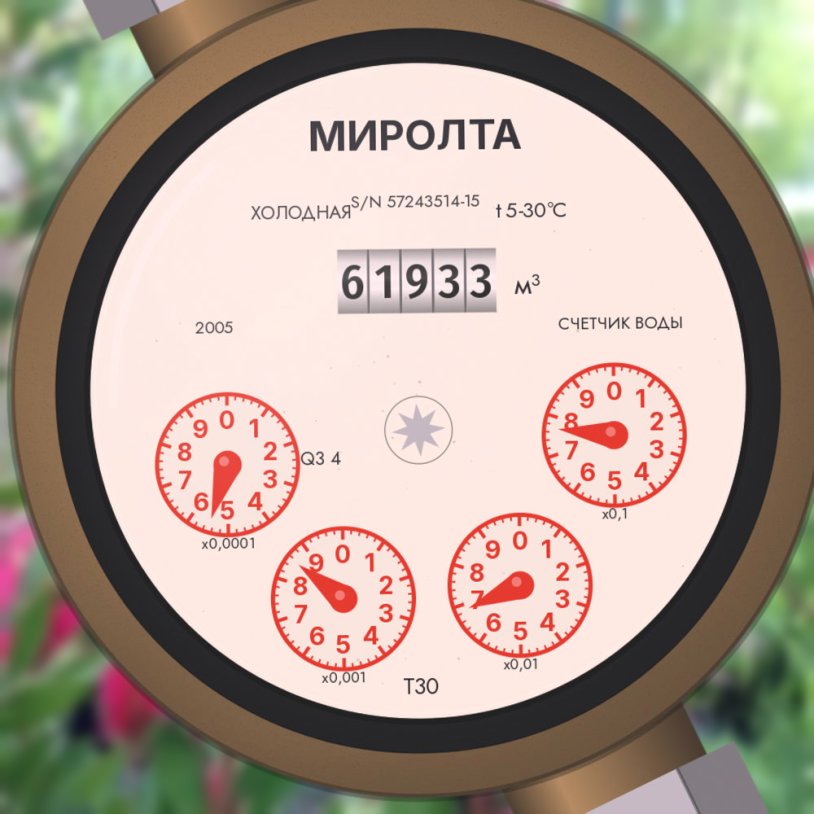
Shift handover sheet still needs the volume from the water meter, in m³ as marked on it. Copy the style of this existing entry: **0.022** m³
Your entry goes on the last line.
**61933.7685** m³
